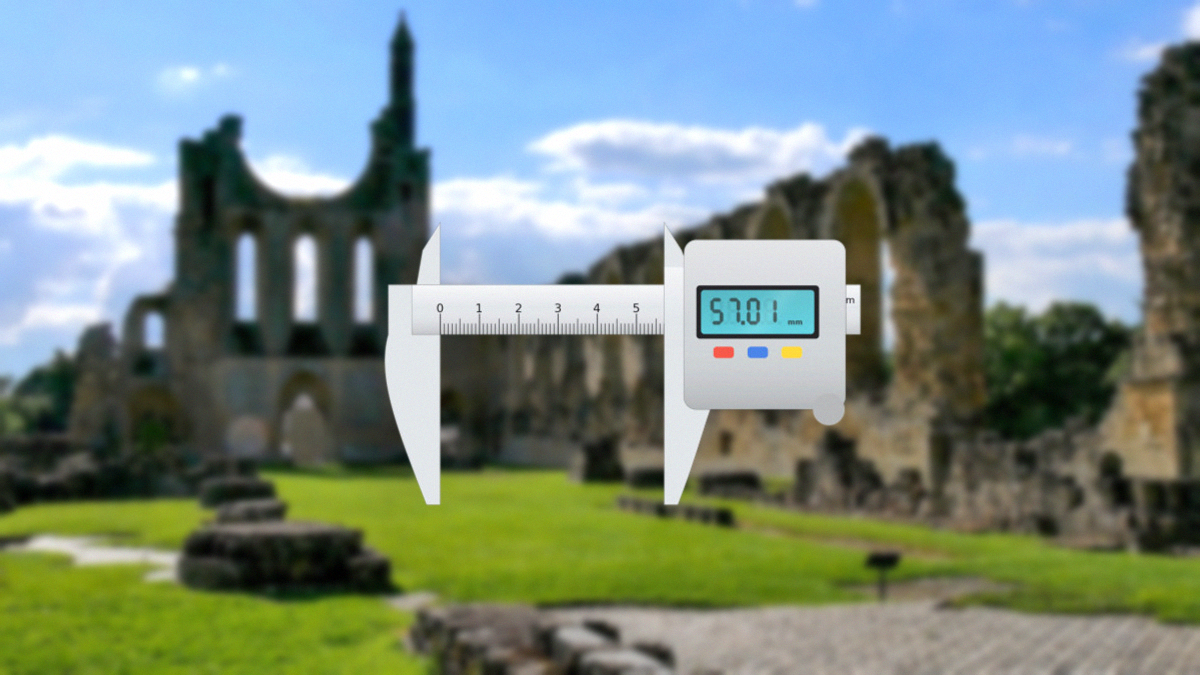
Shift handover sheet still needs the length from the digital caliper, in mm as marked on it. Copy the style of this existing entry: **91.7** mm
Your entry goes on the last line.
**57.01** mm
